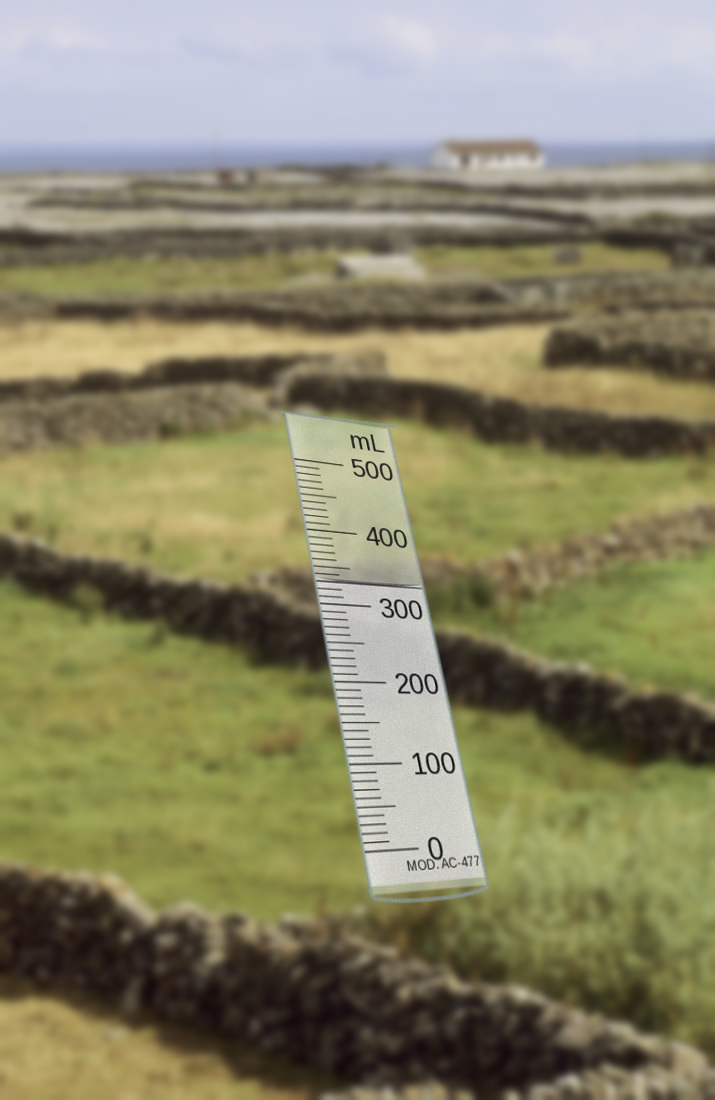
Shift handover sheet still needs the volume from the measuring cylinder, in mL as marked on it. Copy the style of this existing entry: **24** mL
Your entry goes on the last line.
**330** mL
